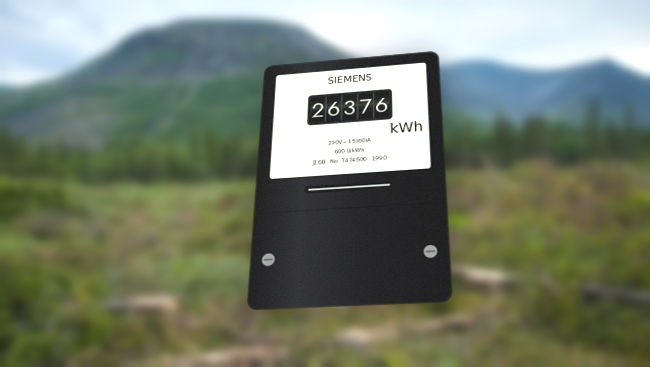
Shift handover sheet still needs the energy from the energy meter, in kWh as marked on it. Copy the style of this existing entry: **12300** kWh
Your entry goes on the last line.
**26376** kWh
